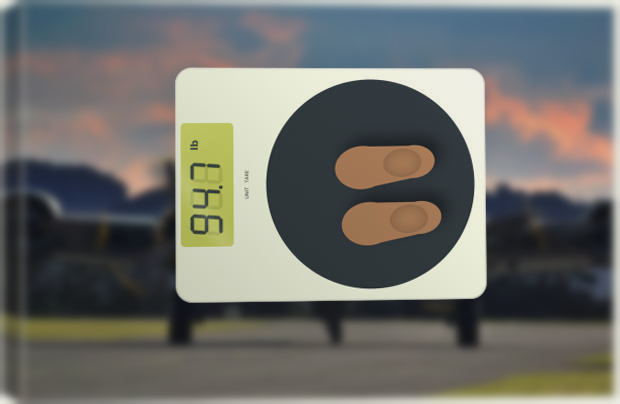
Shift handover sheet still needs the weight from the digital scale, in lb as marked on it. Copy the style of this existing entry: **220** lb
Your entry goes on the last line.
**94.7** lb
